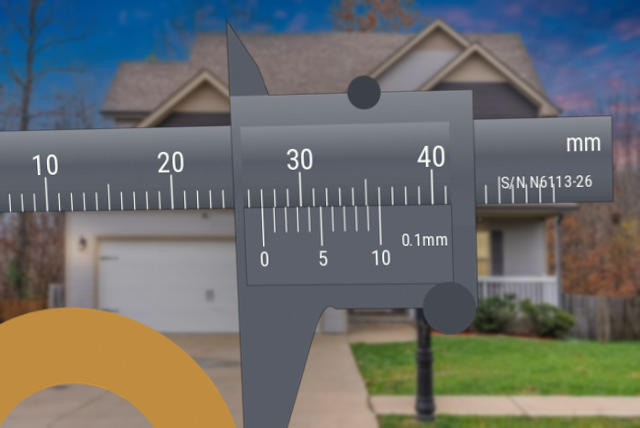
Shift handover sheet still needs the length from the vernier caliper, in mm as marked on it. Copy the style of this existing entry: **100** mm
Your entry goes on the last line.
**27.0** mm
